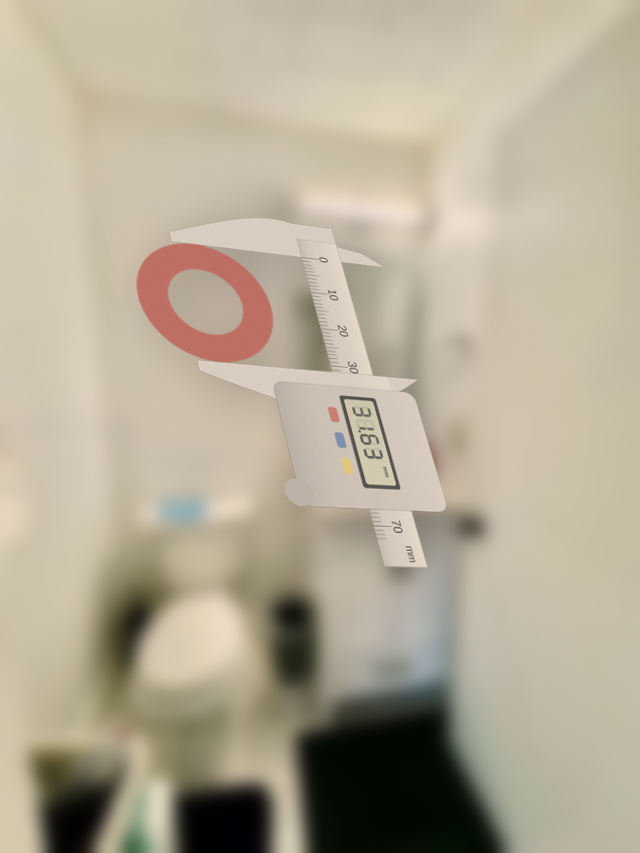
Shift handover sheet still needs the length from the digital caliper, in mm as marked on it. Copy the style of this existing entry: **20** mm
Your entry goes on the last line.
**31.63** mm
